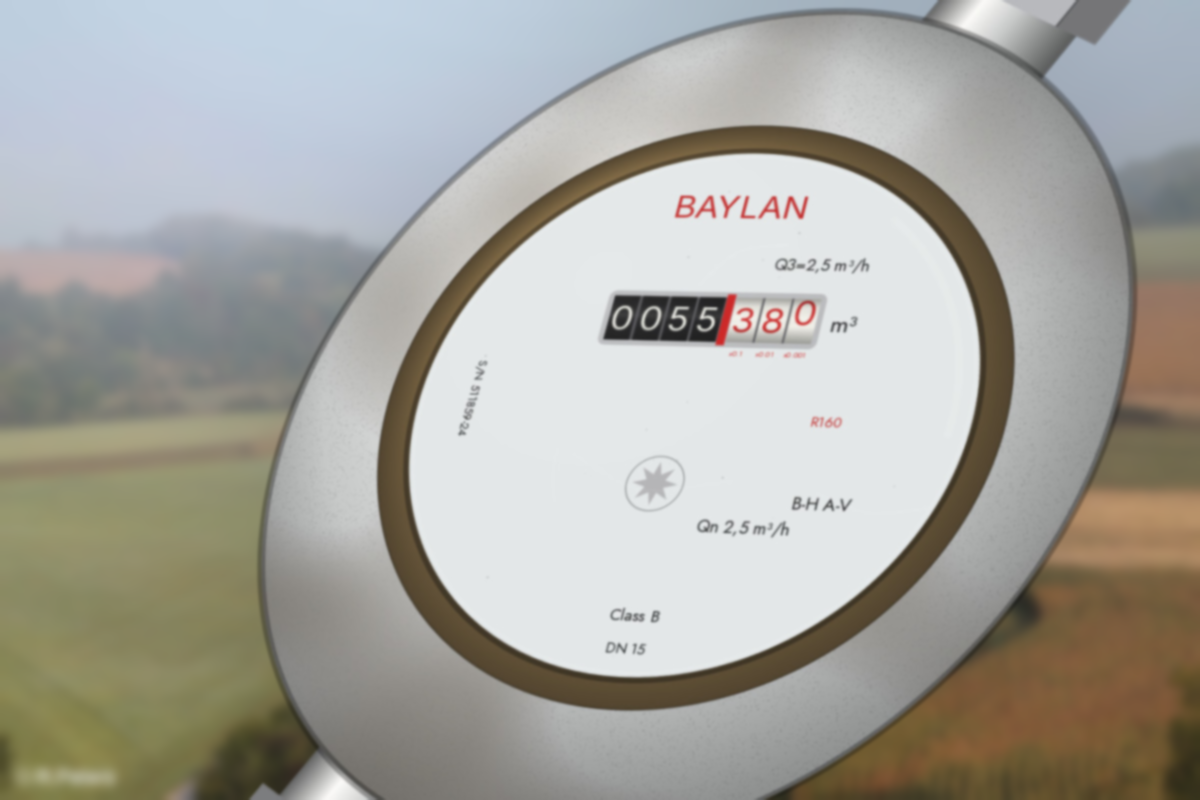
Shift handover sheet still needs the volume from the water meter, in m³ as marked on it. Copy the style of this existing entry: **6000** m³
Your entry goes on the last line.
**55.380** m³
